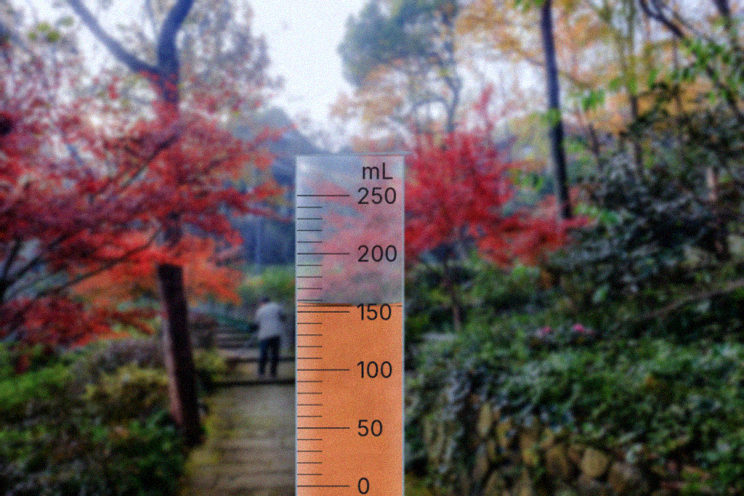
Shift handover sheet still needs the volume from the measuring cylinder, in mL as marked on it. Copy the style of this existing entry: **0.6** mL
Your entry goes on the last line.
**155** mL
